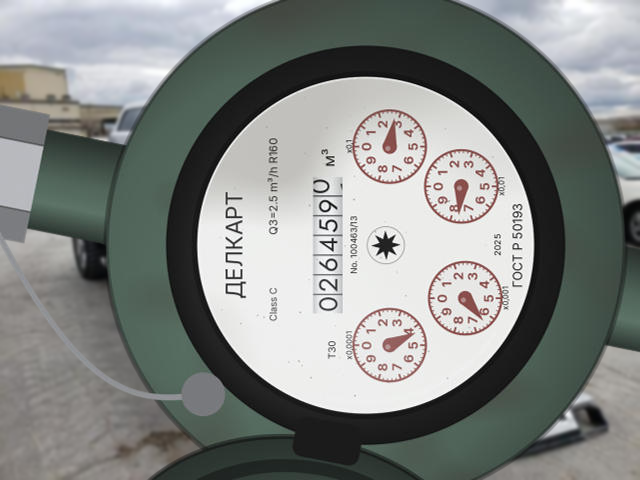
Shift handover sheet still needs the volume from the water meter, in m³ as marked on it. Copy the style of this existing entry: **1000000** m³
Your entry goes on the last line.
**264590.2764** m³
